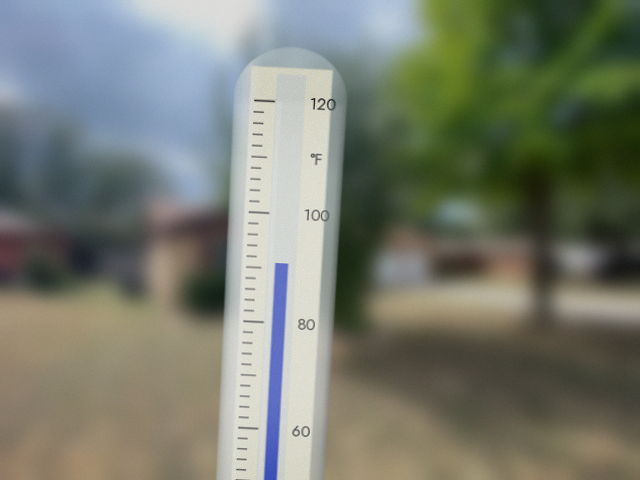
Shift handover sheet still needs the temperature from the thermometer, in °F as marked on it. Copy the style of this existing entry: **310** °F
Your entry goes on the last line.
**91** °F
